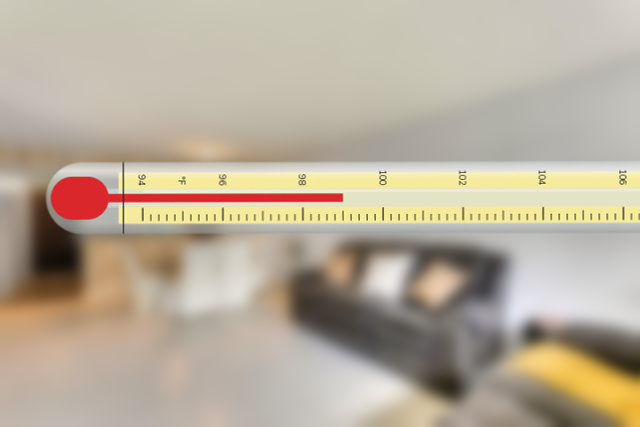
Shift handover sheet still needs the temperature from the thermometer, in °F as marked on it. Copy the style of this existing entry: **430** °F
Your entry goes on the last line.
**99** °F
